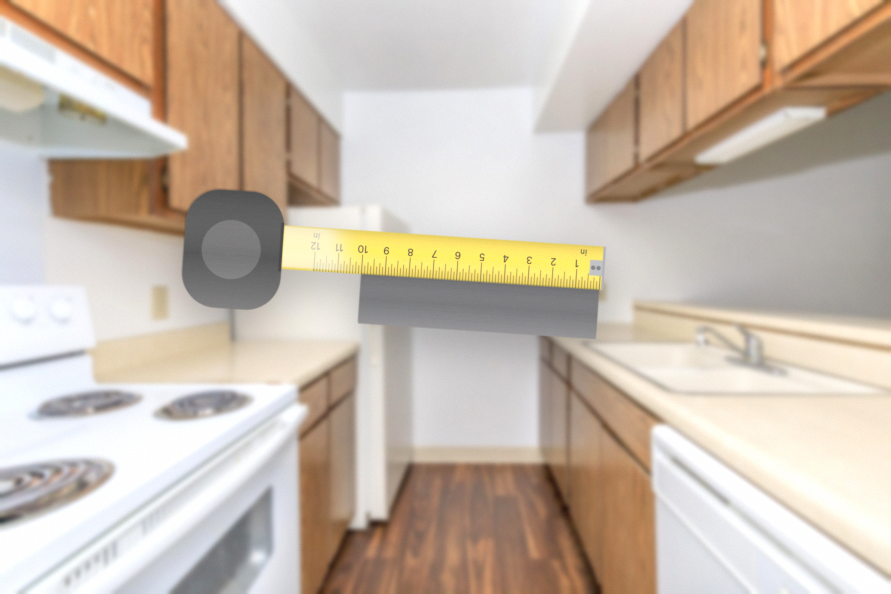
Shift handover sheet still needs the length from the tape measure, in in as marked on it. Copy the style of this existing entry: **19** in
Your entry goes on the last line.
**10** in
